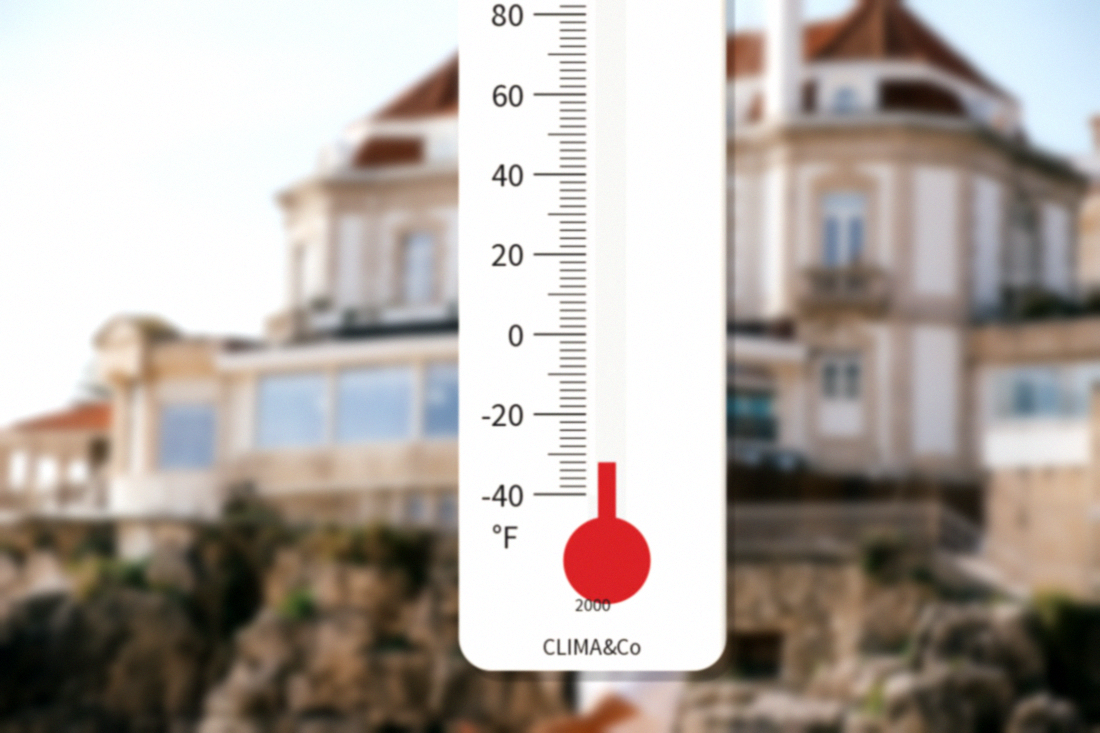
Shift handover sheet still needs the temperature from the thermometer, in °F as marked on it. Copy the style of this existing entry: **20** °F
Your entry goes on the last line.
**-32** °F
